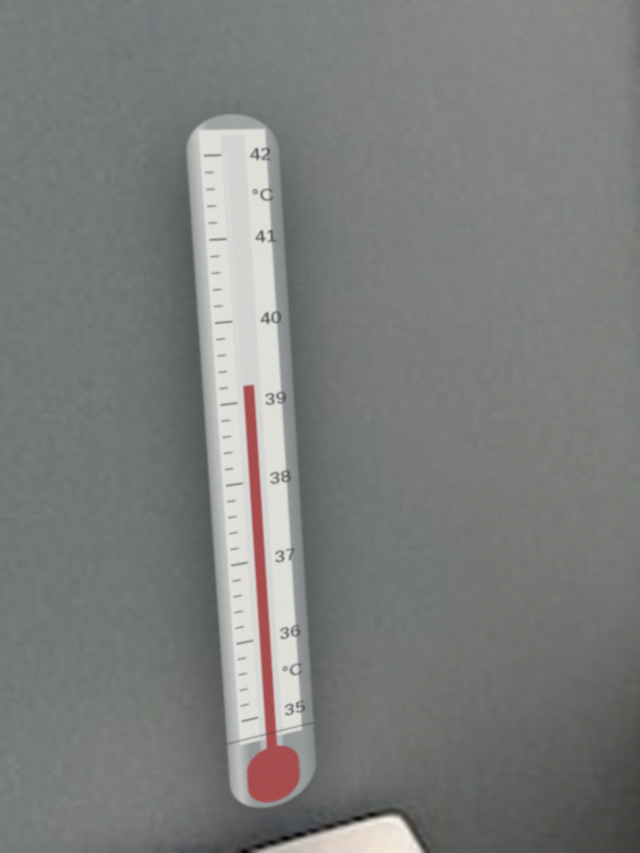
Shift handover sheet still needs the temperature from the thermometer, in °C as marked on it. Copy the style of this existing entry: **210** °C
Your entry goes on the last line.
**39.2** °C
